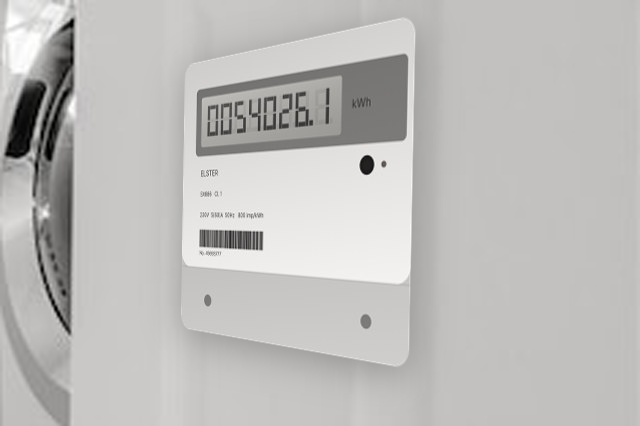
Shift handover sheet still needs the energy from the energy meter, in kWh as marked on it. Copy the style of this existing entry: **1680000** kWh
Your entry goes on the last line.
**54026.1** kWh
